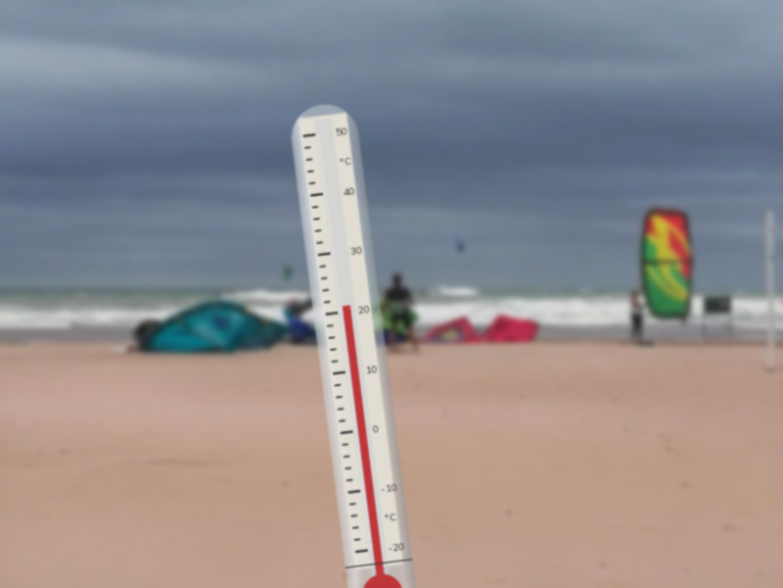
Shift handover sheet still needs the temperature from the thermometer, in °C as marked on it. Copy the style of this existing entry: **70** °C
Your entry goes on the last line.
**21** °C
